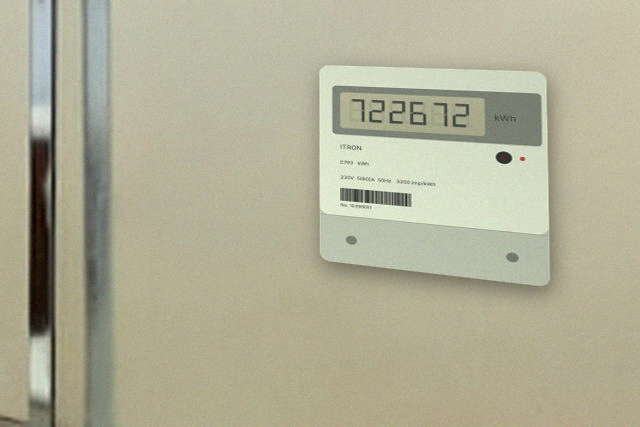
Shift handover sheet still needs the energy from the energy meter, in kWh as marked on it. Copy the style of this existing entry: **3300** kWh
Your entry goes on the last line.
**722672** kWh
